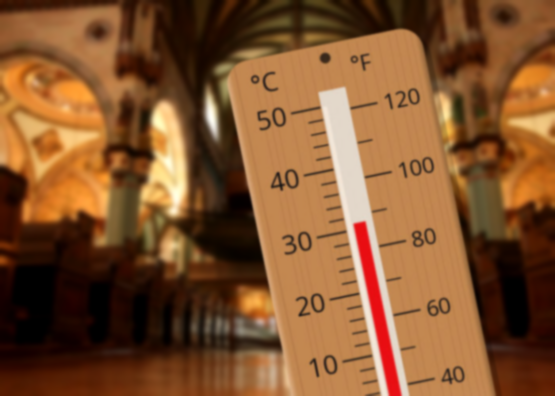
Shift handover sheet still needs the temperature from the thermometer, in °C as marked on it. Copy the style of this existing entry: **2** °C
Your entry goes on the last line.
**31** °C
